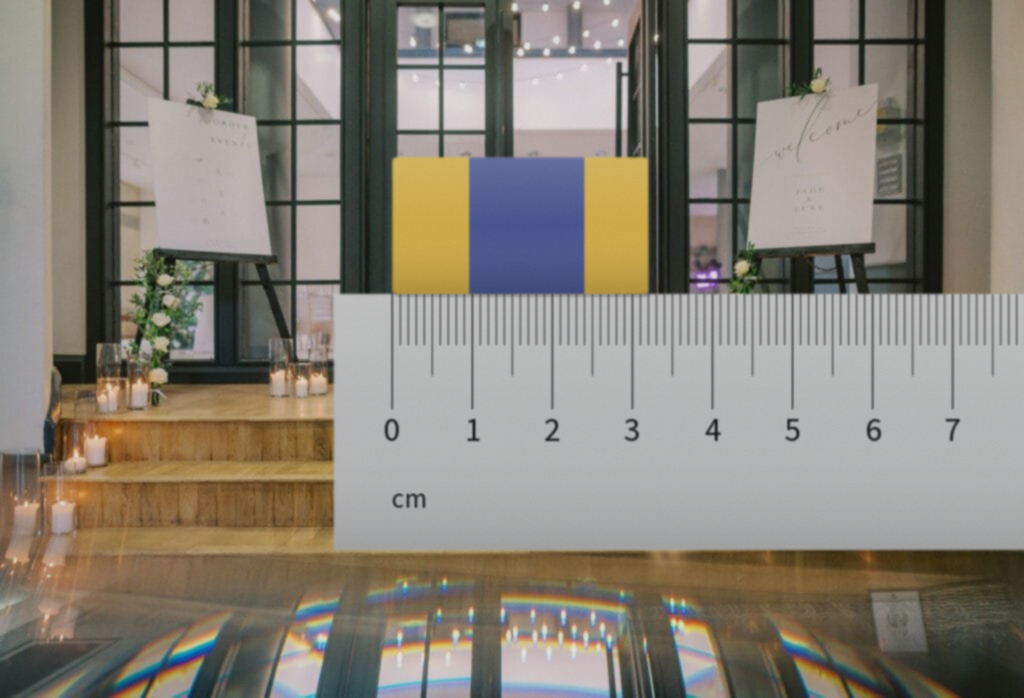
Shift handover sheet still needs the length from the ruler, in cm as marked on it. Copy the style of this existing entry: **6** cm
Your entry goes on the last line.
**3.2** cm
